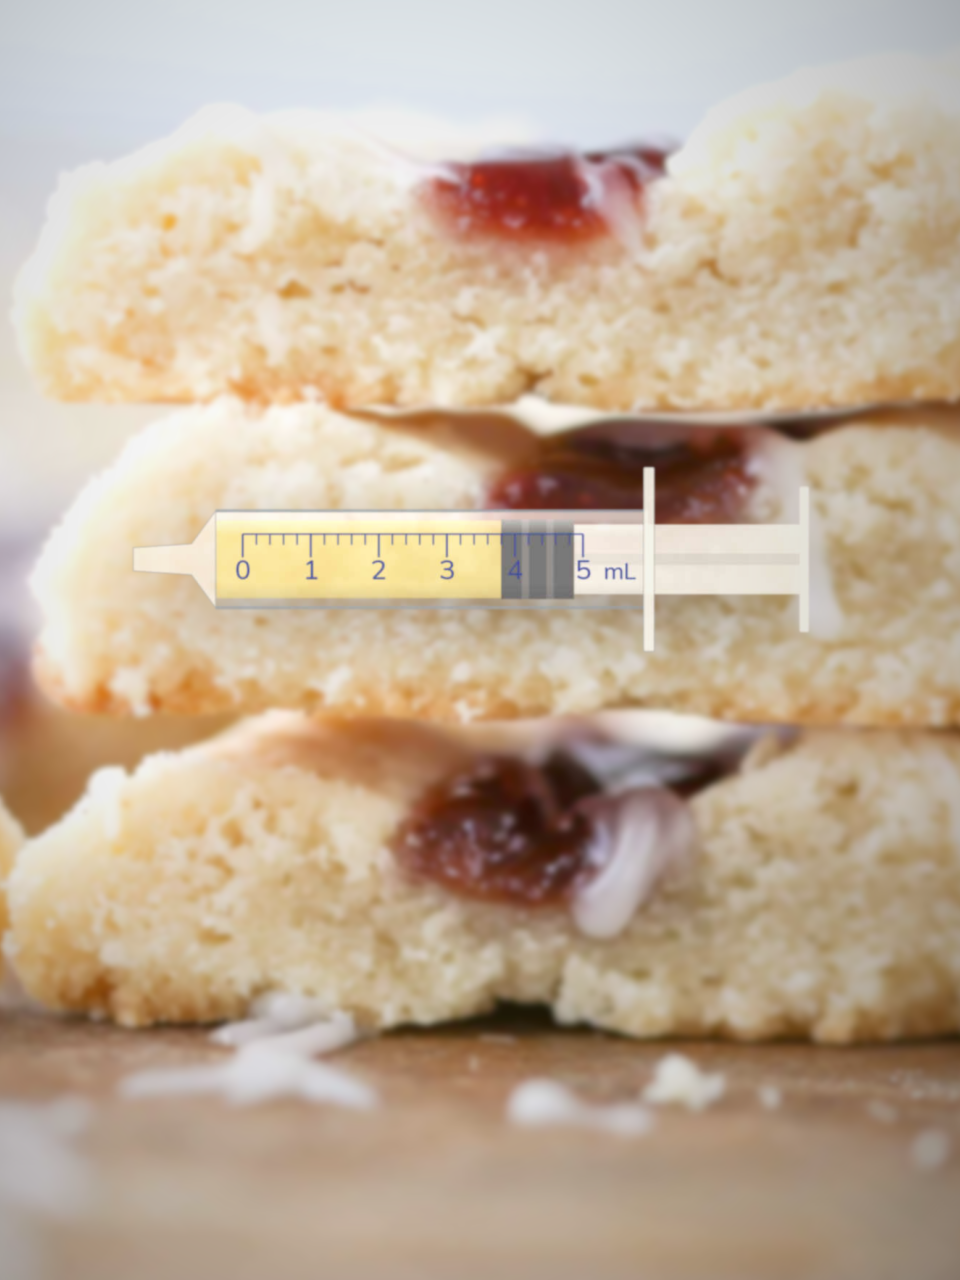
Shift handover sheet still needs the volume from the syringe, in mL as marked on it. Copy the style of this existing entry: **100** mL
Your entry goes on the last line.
**3.8** mL
